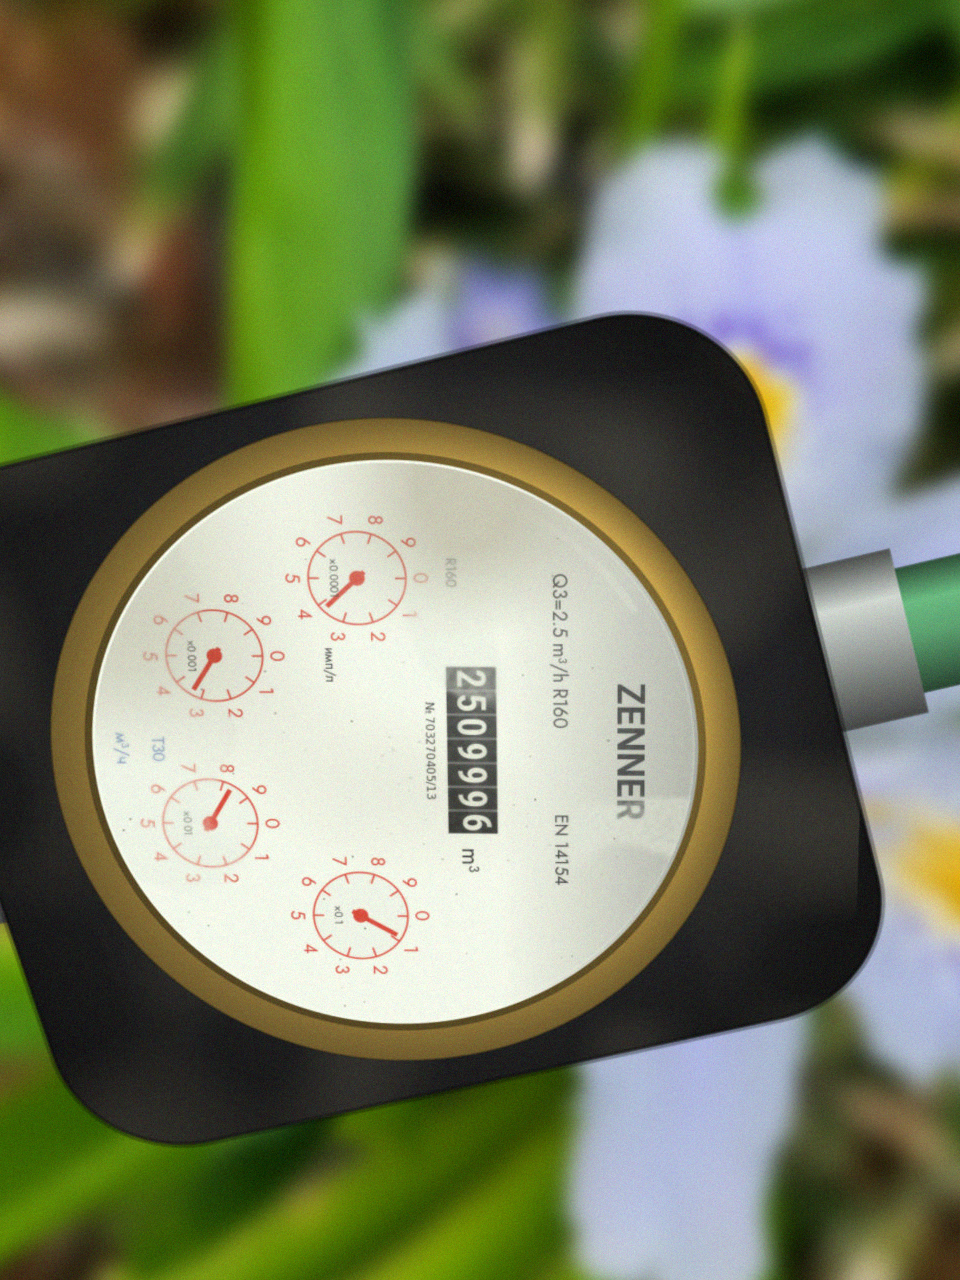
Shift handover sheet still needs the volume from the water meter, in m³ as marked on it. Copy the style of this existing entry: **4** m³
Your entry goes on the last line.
**2509996.0833** m³
